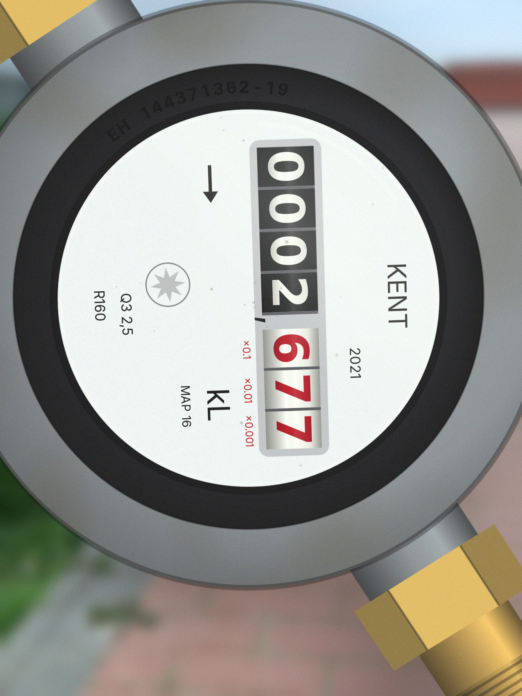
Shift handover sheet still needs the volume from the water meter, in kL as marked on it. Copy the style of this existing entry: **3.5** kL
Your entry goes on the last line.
**2.677** kL
